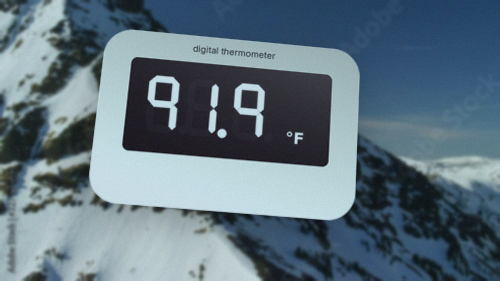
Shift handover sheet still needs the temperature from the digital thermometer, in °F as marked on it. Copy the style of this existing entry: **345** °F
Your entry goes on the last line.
**91.9** °F
